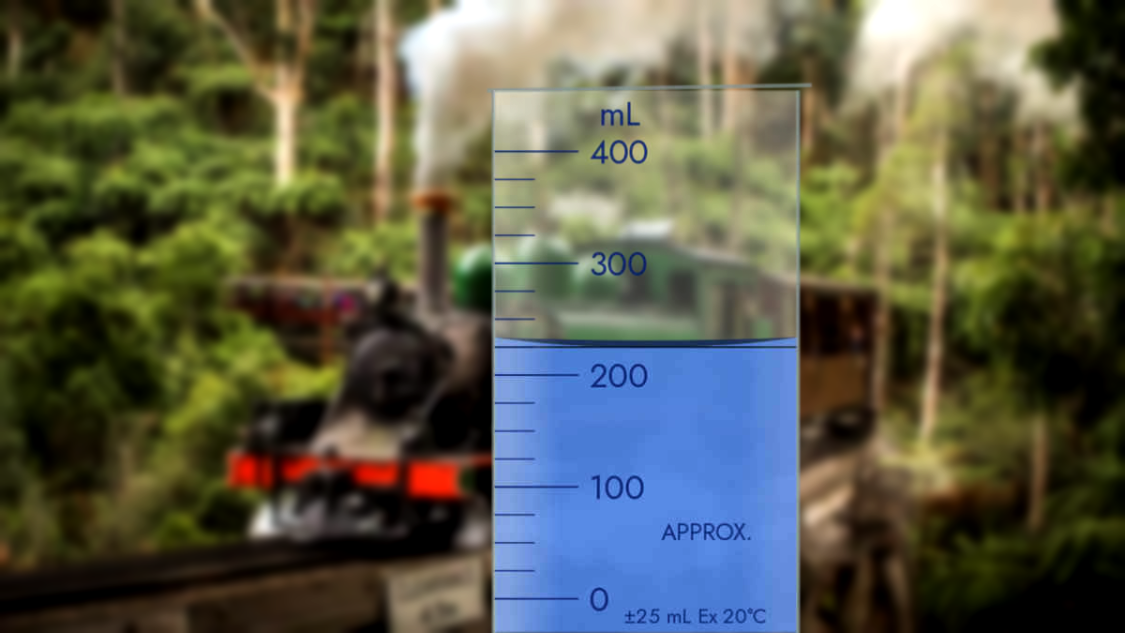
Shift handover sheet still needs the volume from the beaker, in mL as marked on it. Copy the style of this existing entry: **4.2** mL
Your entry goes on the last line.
**225** mL
